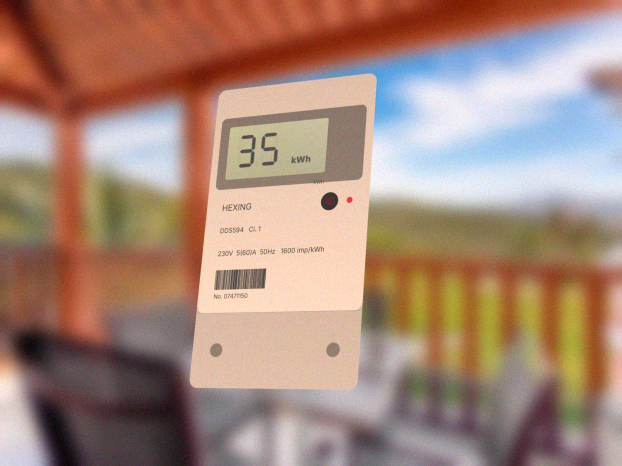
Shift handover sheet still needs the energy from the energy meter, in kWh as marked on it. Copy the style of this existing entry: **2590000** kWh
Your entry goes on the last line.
**35** kWh
